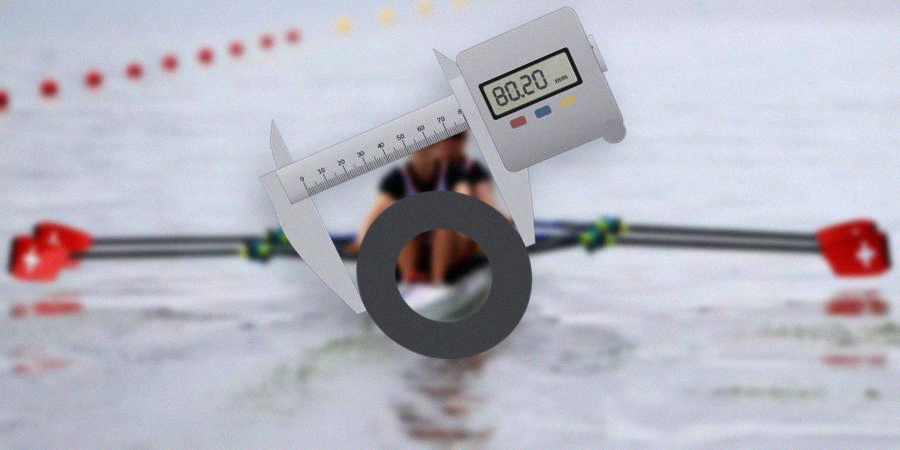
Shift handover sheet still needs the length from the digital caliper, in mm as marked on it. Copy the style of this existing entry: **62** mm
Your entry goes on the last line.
**80.20** mm
